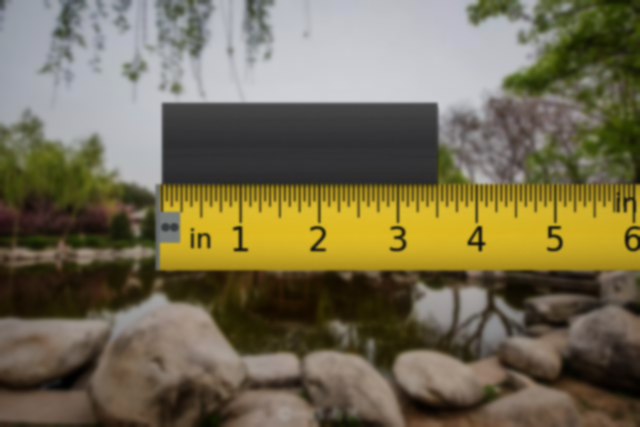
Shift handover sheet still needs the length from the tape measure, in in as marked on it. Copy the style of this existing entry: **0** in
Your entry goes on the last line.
**3.5** in
